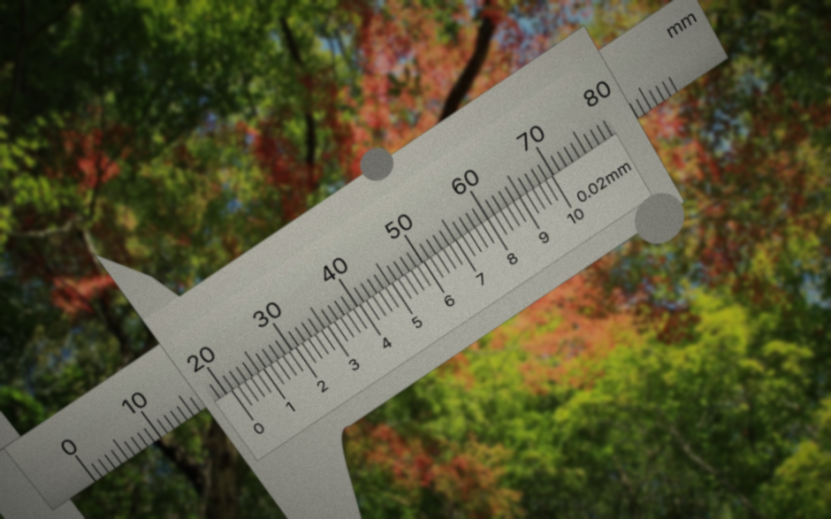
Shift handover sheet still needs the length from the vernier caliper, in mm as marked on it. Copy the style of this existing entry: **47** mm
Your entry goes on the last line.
**20.8** mm
